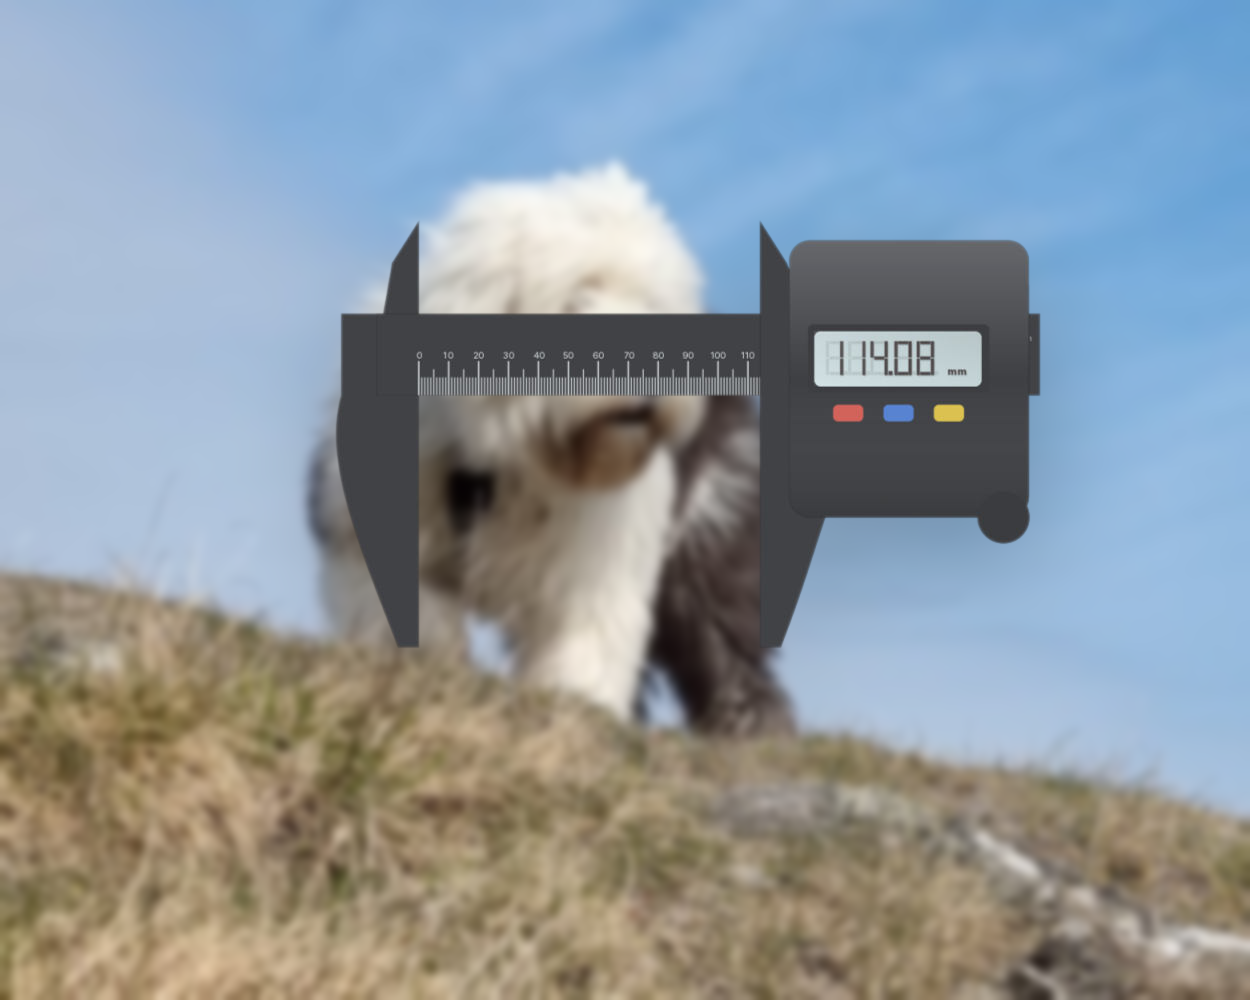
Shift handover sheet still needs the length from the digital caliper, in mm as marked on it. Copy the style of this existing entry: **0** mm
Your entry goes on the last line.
**114.08** mm
